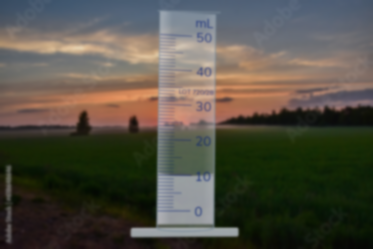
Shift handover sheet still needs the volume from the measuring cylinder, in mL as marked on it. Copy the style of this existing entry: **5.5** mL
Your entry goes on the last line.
**10** mL
